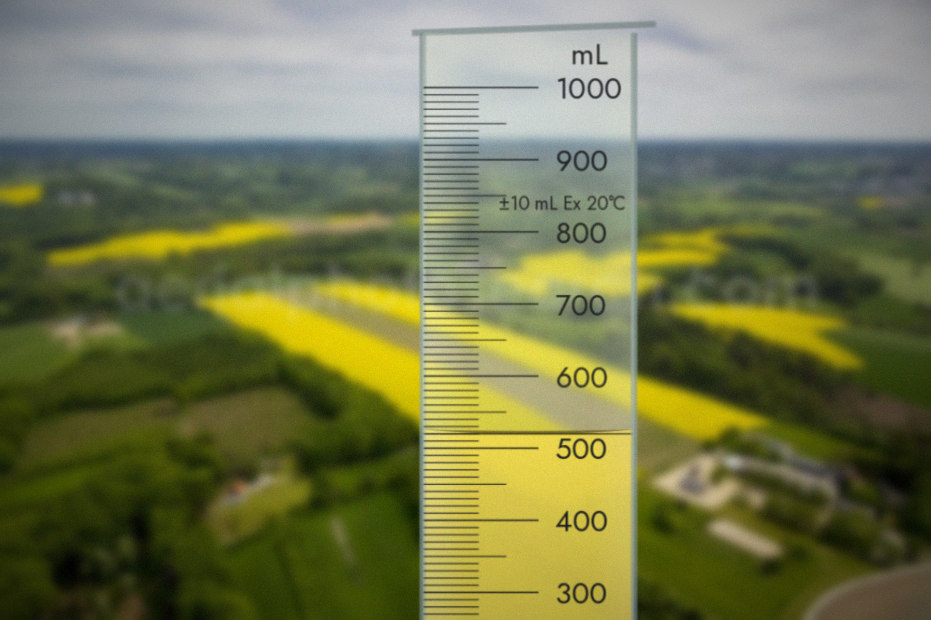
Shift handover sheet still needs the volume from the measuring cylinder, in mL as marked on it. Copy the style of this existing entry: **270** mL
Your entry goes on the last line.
**520** mL
